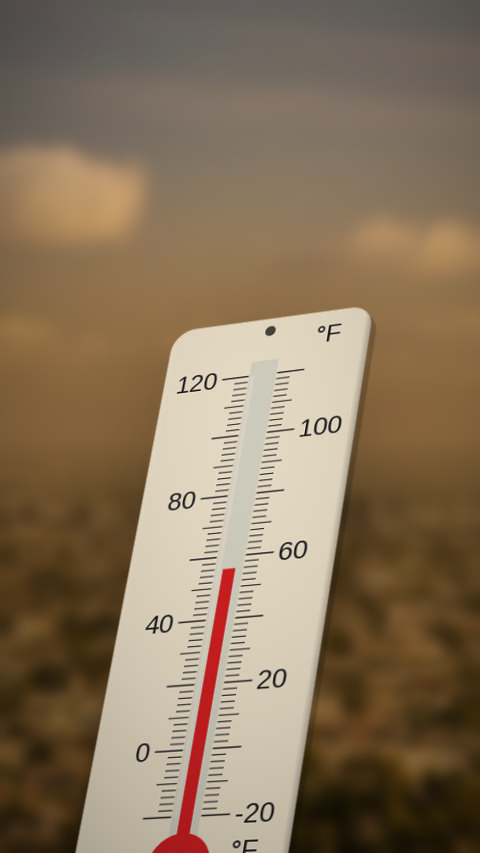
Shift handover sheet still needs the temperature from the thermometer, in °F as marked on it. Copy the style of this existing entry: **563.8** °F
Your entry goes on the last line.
**56** °F
